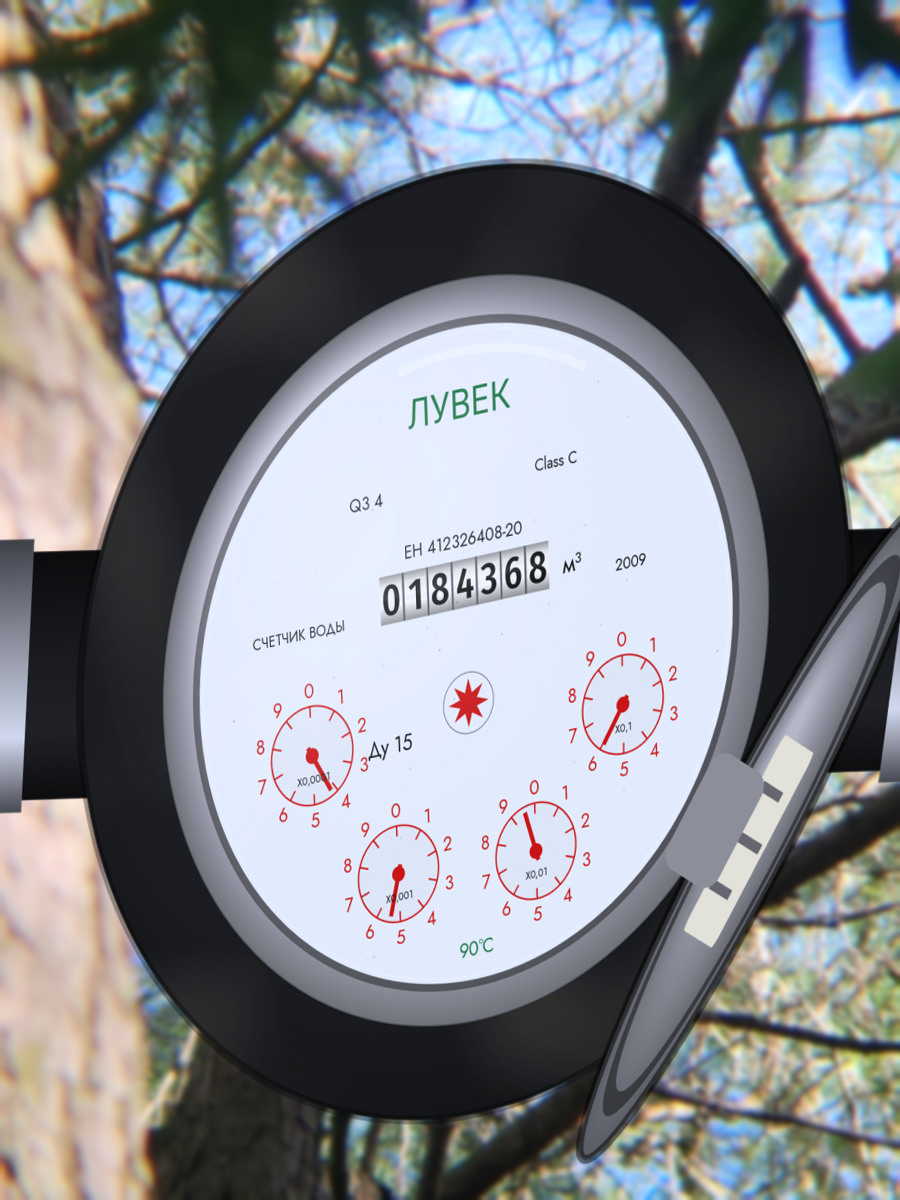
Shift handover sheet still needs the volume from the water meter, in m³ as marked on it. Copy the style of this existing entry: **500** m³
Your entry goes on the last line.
**184368.5954** m³
